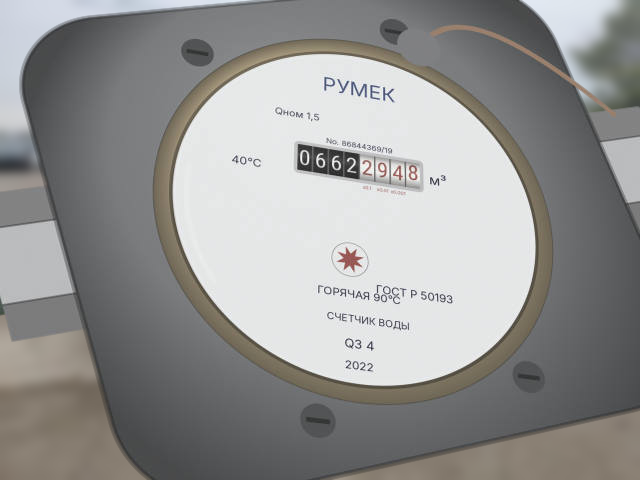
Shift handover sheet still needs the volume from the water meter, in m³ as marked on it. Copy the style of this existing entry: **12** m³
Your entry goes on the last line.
**662.2948** m³
